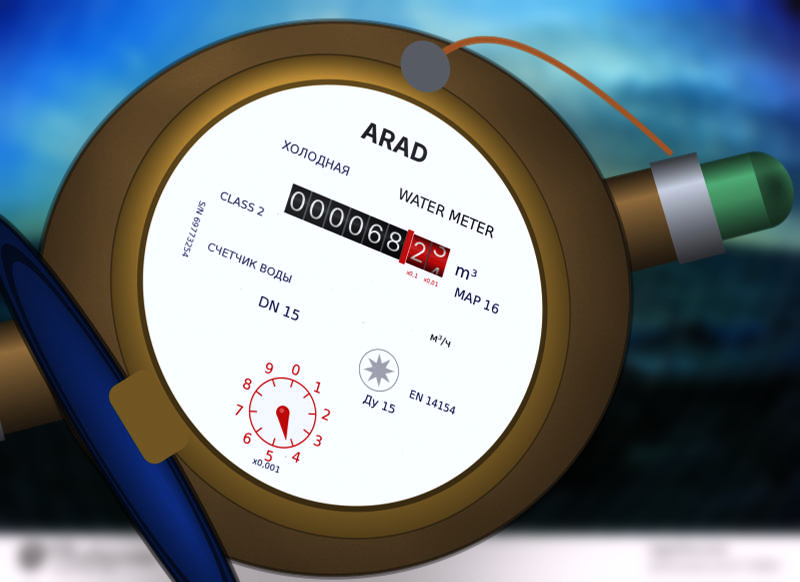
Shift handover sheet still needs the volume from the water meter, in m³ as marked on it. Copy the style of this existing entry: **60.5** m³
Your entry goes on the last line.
**68.234** m³
